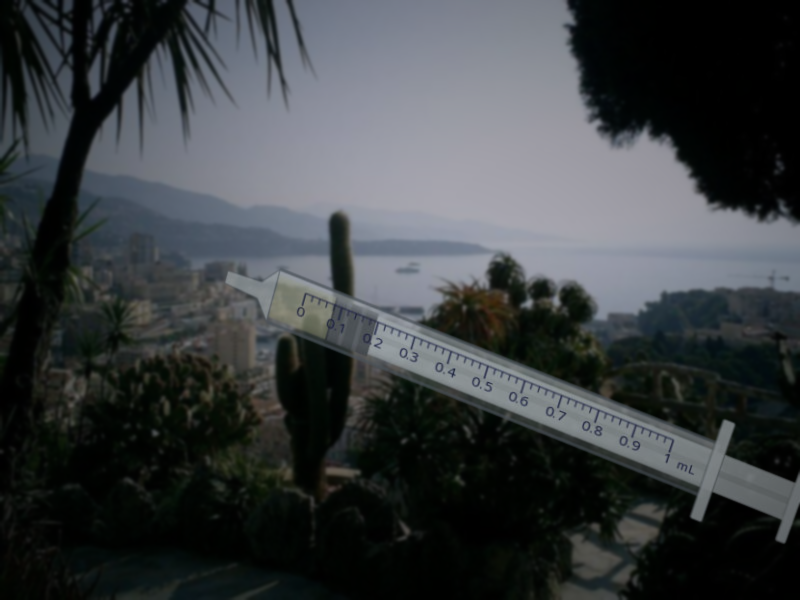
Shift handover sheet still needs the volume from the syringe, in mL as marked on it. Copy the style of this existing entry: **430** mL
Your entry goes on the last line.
**0.08** mL
